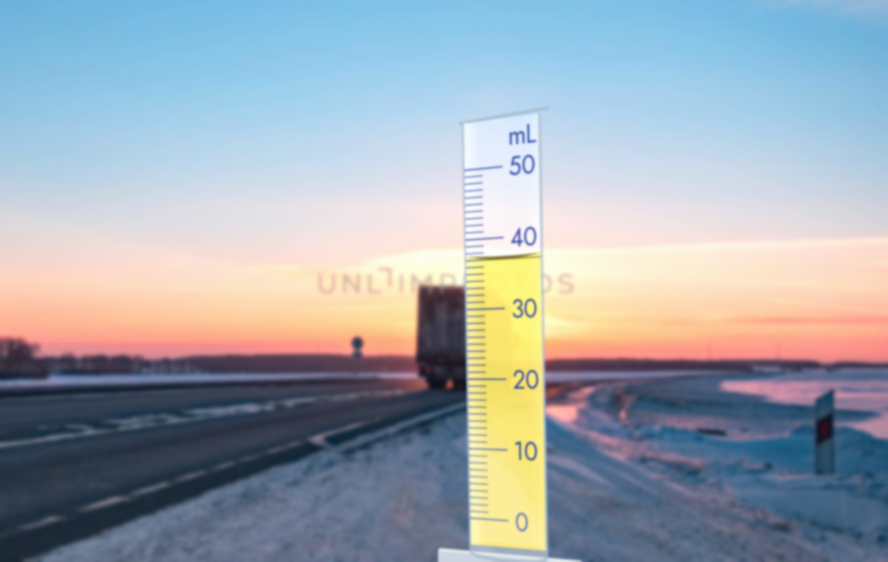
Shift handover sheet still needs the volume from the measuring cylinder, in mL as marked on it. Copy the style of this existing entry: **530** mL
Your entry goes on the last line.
**37** mL
